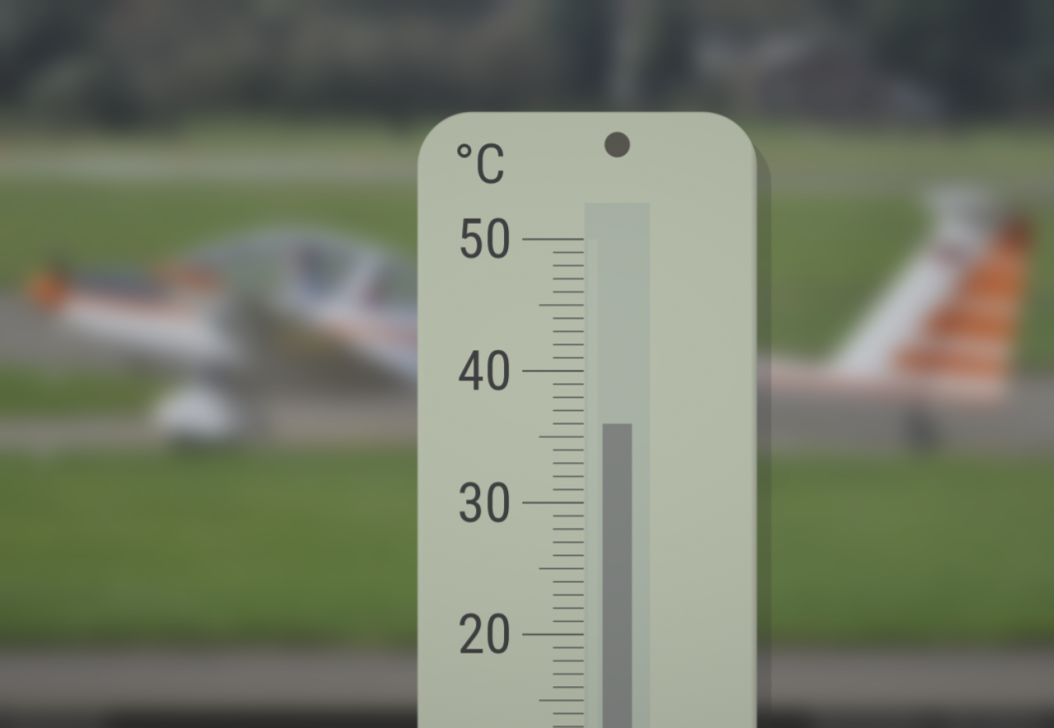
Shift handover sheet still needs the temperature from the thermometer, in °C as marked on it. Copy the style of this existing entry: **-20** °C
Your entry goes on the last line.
**36** °C
